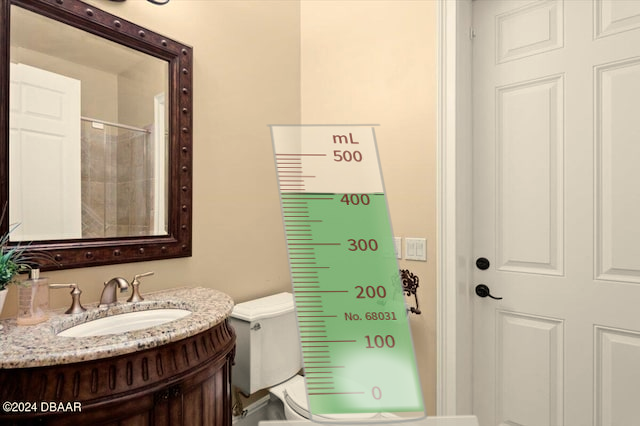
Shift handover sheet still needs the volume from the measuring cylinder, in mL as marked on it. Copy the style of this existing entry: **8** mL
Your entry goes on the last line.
**410** mL
